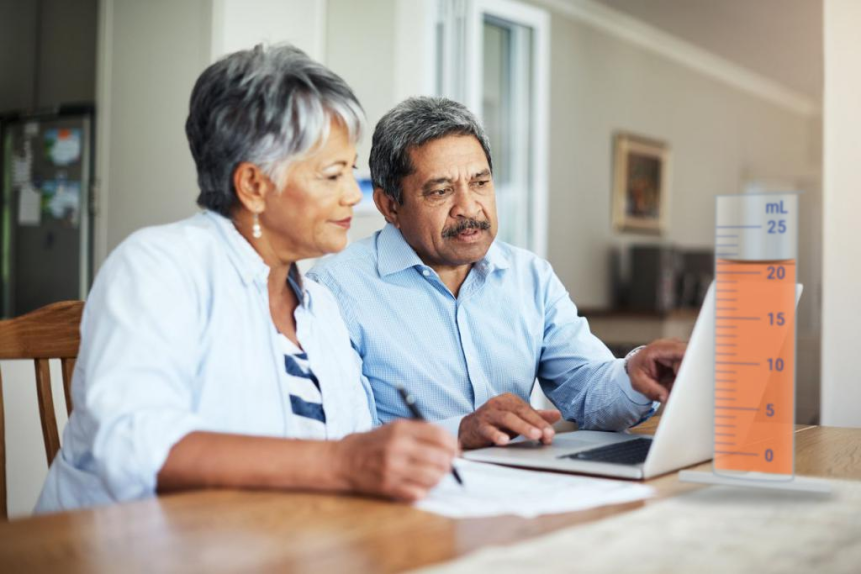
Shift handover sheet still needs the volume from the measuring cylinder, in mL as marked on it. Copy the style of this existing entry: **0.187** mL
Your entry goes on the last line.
**21** mL
